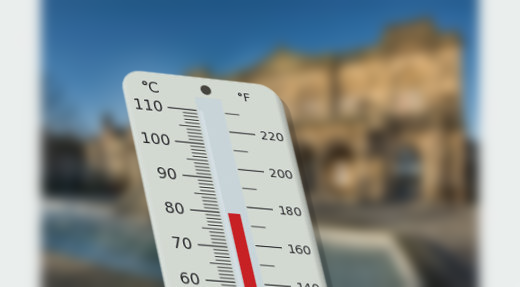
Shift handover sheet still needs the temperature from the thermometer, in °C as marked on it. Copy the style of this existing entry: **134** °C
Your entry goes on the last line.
**80** °C
